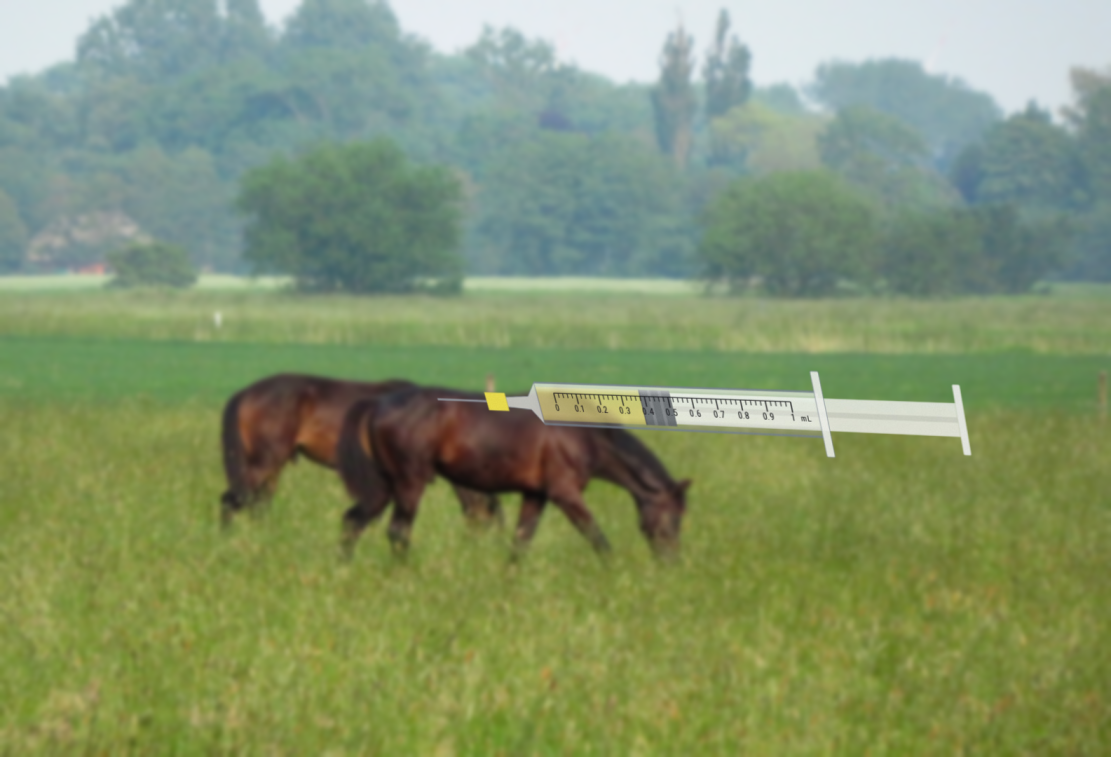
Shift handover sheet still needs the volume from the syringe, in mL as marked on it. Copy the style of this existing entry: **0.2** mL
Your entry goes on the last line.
**0.38** mL
